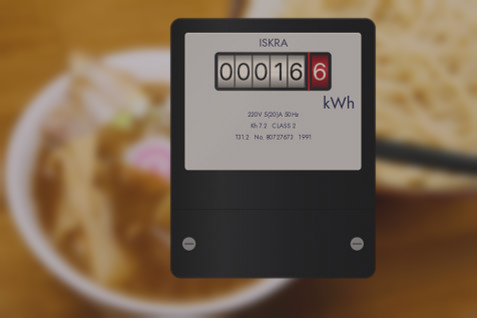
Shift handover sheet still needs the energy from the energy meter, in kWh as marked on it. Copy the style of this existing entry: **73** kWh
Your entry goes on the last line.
**16.6** kWh
